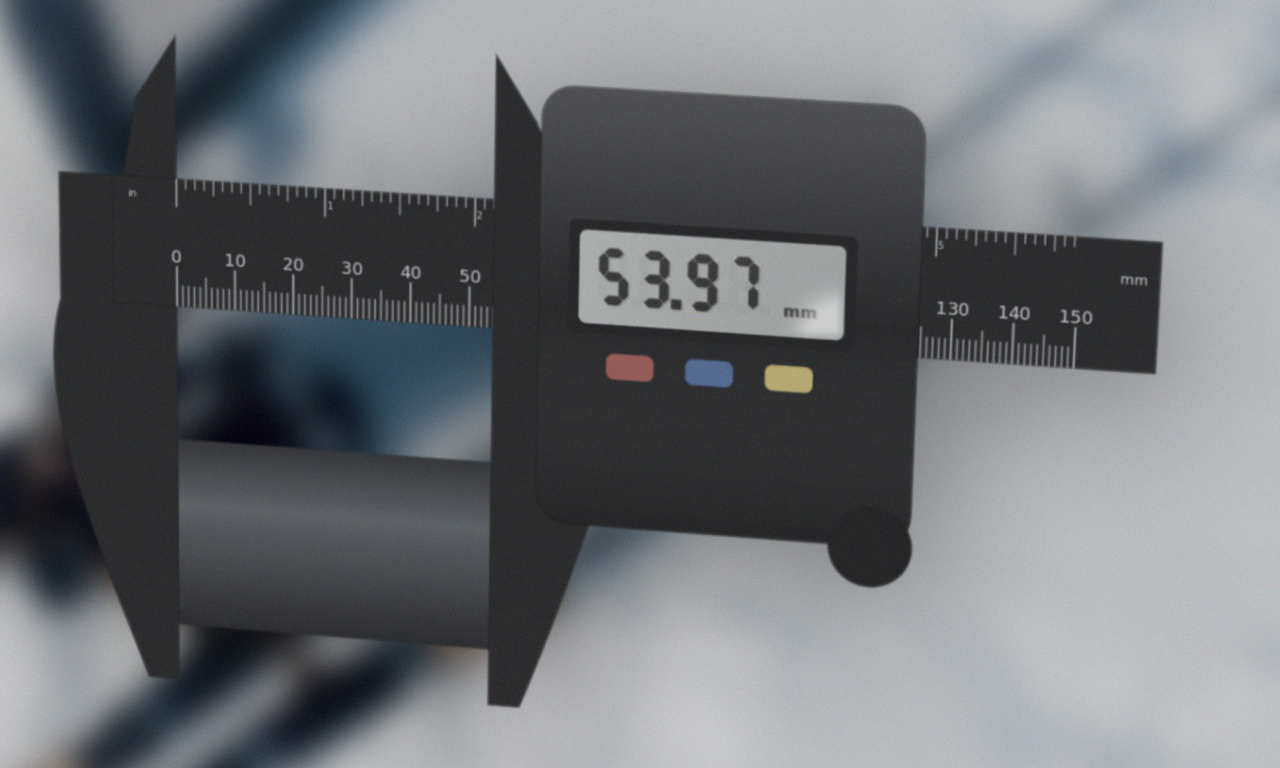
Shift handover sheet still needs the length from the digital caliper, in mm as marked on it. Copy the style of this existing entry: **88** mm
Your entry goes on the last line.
**53.97** mm
